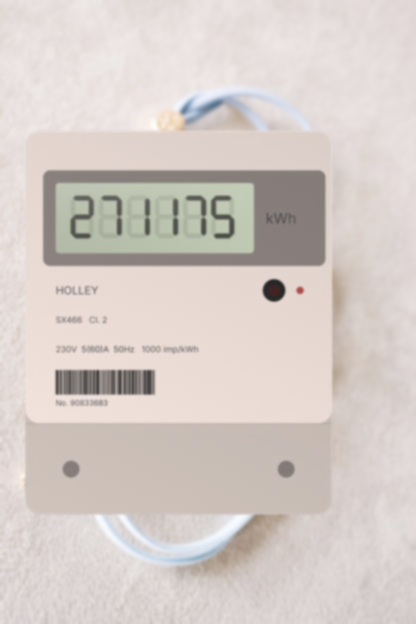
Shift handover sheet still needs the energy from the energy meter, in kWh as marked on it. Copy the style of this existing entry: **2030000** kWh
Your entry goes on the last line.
**271175** kWh
